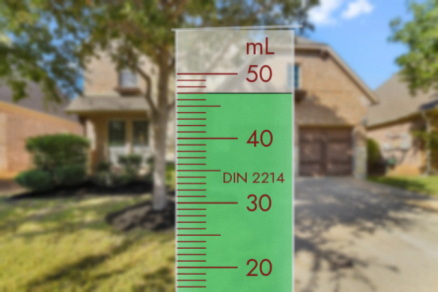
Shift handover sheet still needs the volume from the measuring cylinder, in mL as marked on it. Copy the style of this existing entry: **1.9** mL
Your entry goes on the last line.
**47** mL
